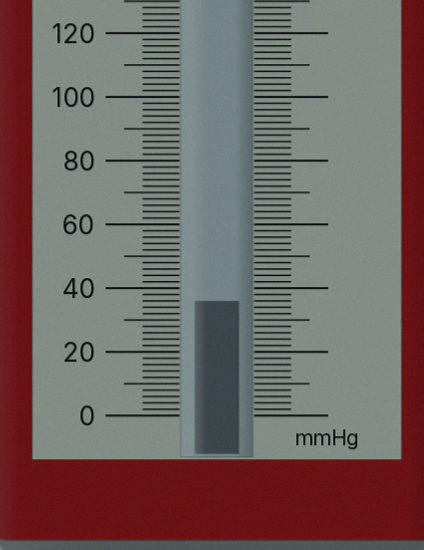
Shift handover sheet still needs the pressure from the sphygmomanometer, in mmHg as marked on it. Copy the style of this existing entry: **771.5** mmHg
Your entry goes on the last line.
**36** mmHg
